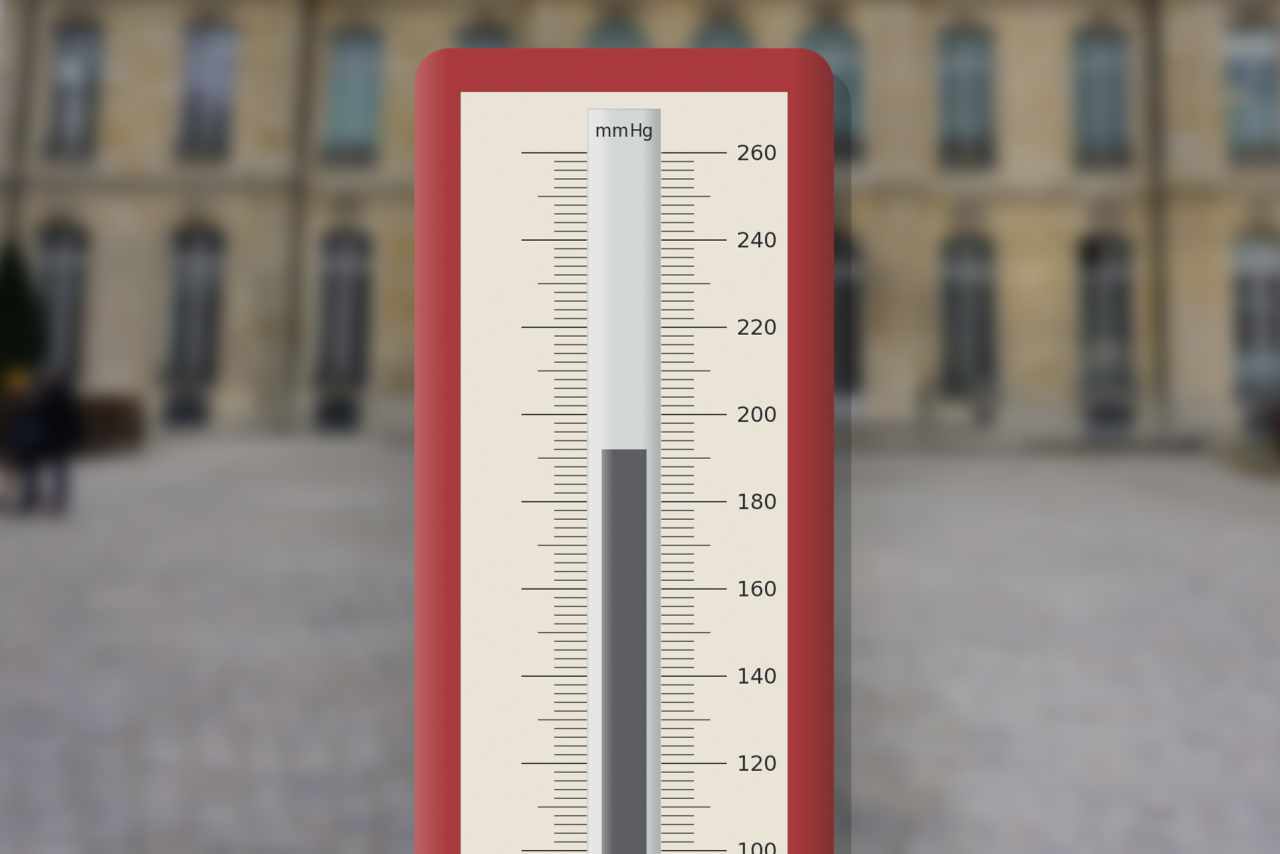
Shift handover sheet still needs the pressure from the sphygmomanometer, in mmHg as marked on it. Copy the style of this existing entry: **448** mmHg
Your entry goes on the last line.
**192** mmHg
